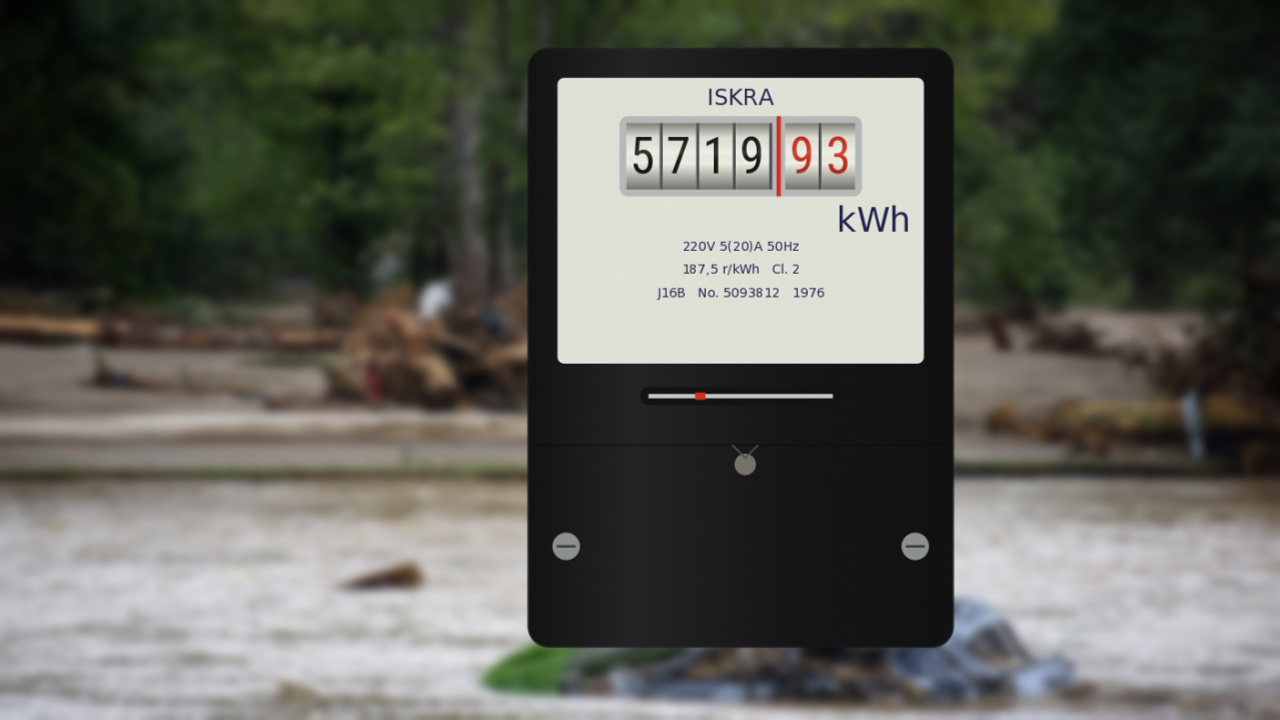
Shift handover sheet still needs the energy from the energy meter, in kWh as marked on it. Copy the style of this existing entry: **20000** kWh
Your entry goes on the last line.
**5719.93** kWh
